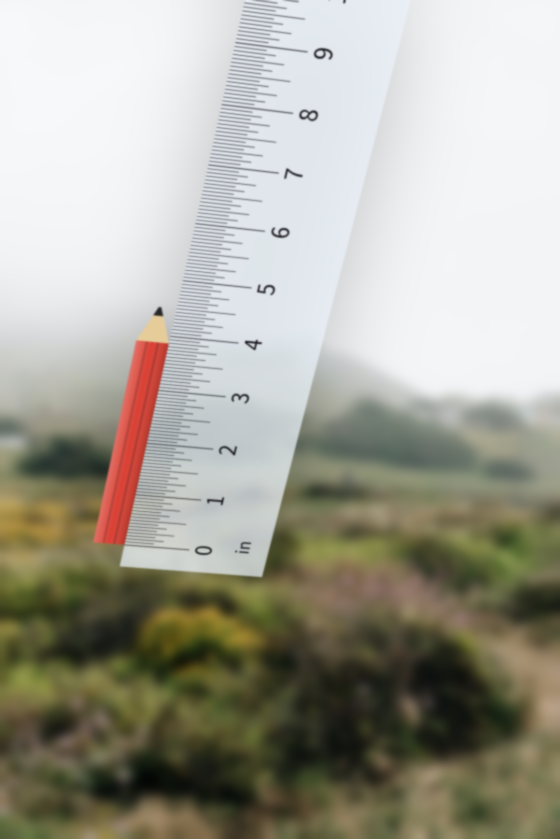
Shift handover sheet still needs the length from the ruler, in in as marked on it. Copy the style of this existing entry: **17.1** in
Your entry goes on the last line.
**4.5** in
